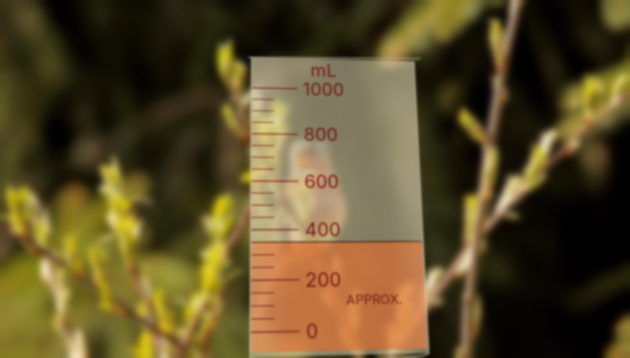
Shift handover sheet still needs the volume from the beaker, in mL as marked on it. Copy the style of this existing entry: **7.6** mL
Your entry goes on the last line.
**350** mL
